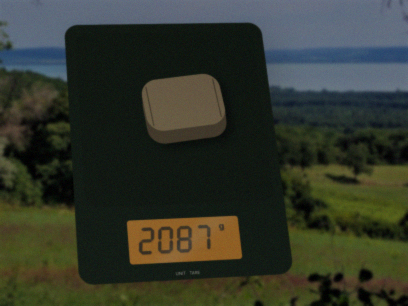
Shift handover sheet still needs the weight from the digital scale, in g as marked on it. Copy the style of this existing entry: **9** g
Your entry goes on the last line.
**2087** g
